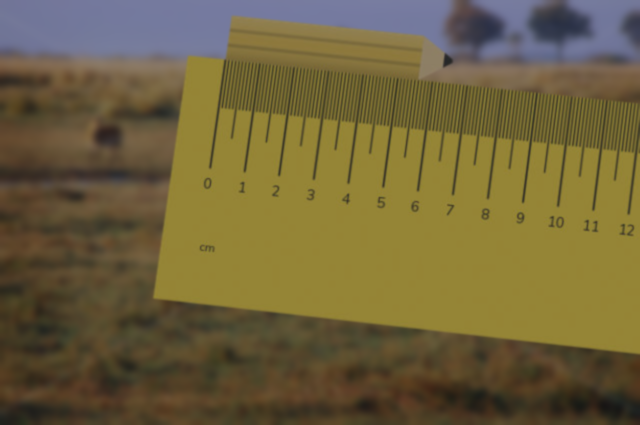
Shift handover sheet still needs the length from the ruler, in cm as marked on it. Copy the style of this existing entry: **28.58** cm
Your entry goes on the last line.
**6.5** cm
